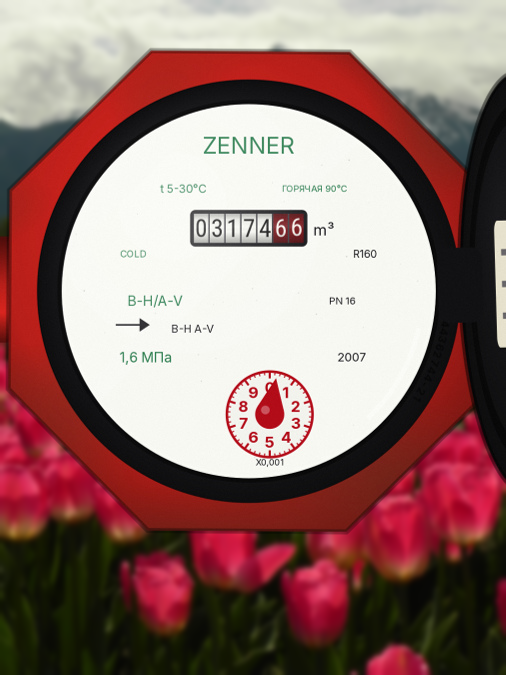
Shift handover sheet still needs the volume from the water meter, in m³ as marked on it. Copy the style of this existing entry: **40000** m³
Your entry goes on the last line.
**3174.660** m³
